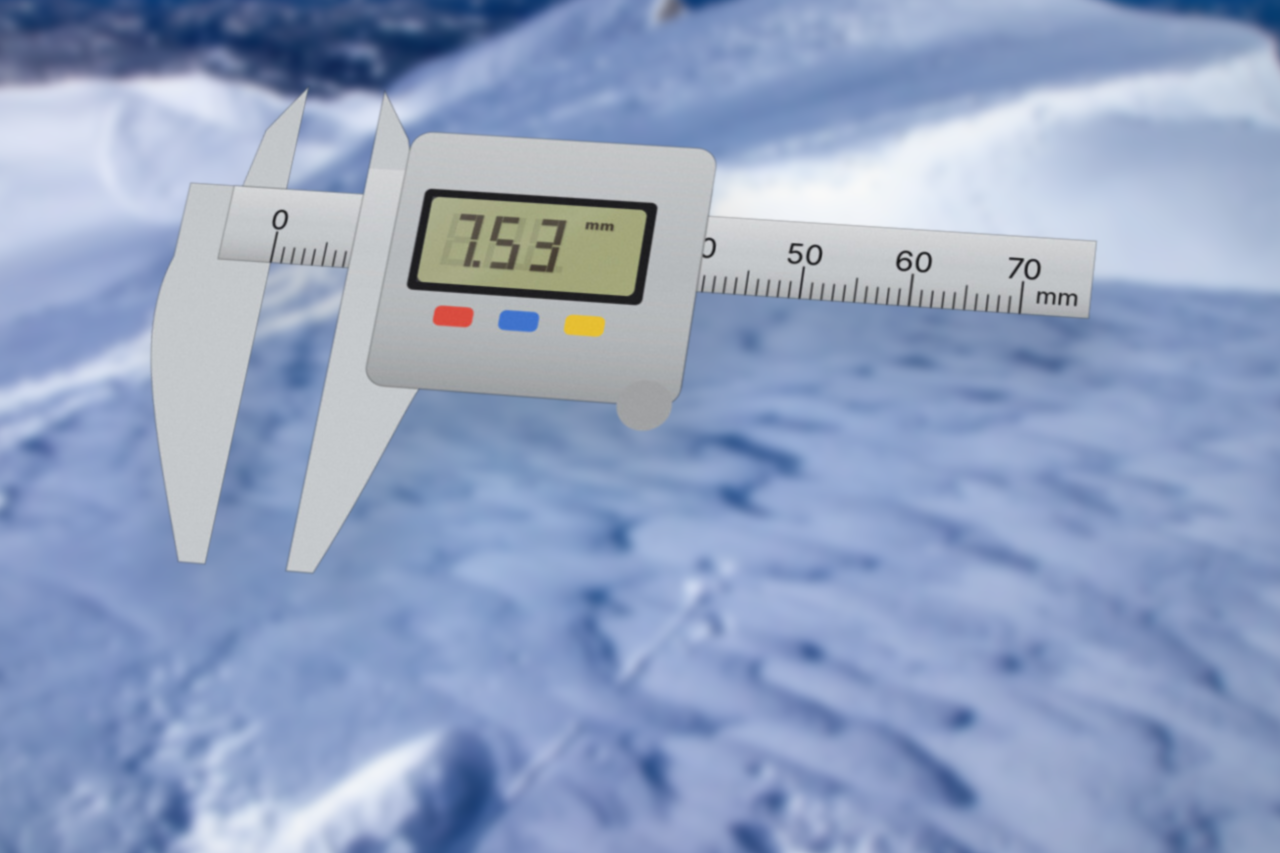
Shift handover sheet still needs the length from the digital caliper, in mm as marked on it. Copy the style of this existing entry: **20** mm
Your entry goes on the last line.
**7.53** mm
